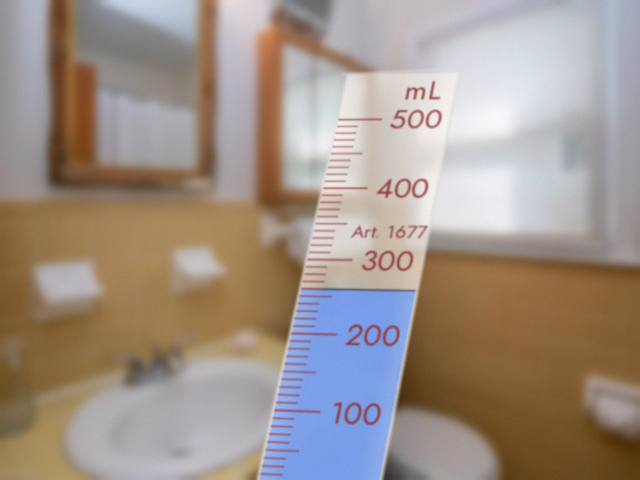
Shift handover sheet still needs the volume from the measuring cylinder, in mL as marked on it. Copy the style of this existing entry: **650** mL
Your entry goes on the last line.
**260** mL
